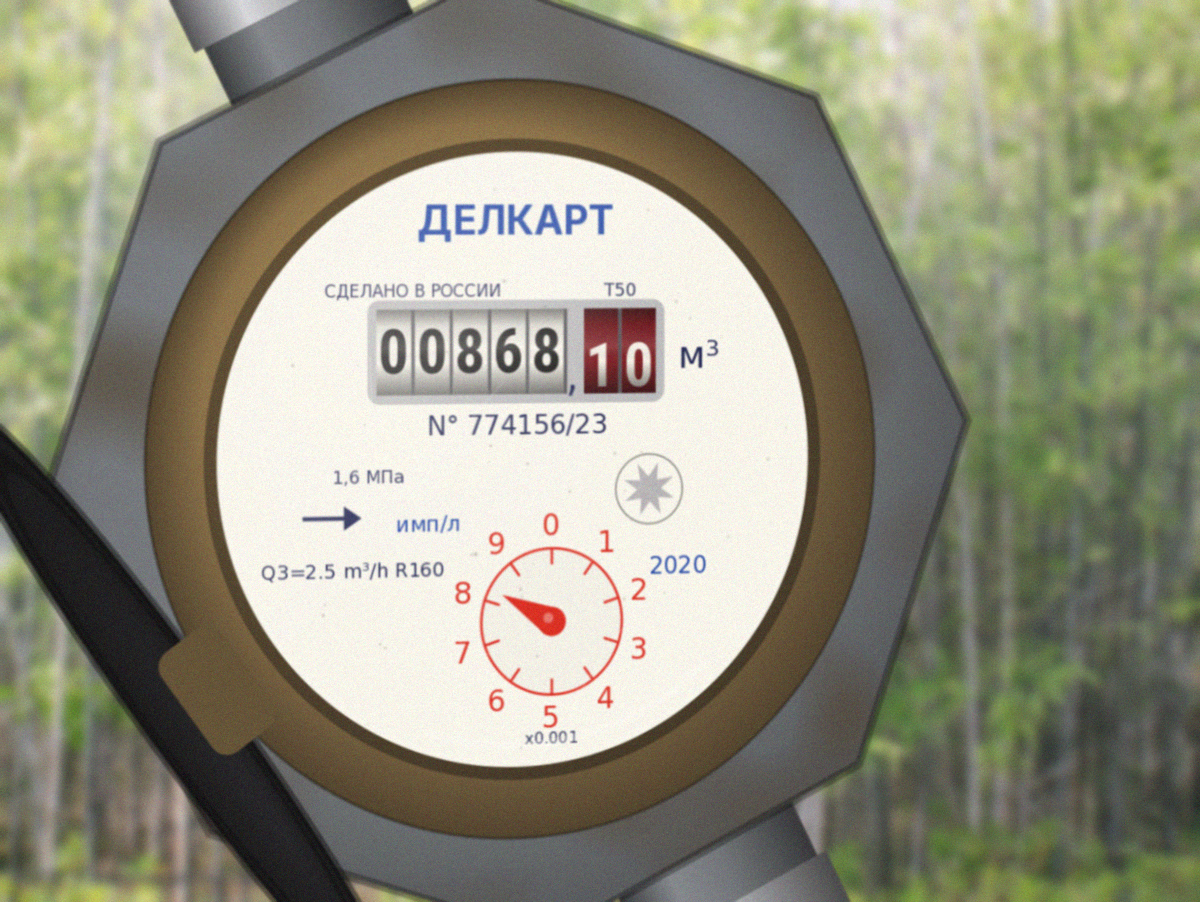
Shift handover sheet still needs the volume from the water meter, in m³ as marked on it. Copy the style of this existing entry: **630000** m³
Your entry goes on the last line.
**868.098** m³
